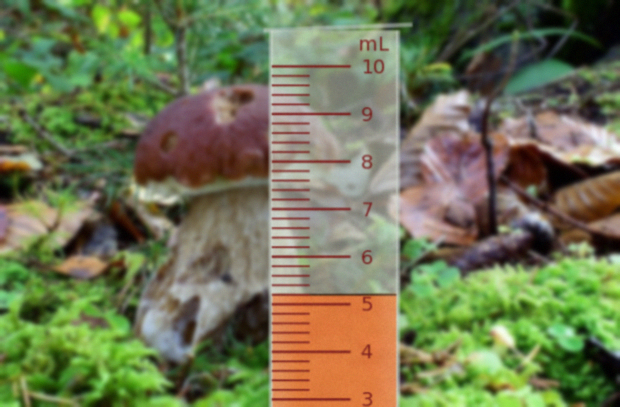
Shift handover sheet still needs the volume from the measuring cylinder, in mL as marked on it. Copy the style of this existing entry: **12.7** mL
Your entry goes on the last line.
**5.2** mL
